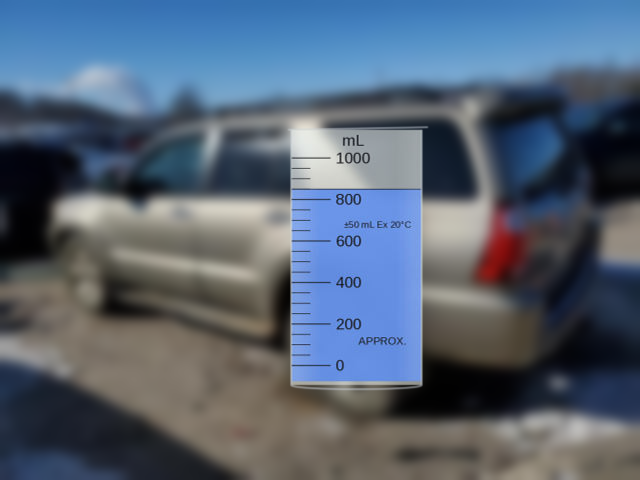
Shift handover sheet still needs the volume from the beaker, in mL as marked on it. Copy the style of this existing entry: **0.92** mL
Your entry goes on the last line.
**850** mL
